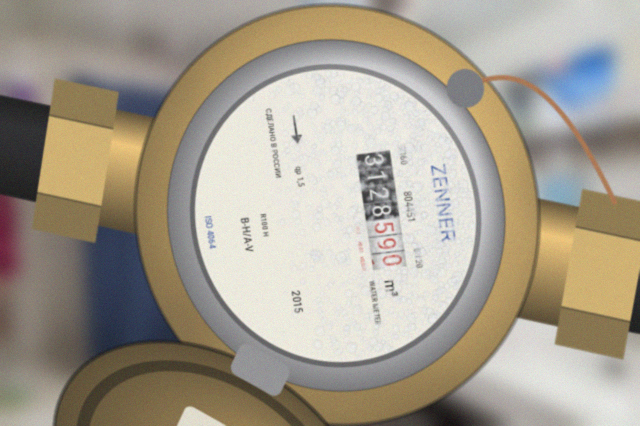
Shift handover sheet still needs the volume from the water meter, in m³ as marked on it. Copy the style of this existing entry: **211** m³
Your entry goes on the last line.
**3128.590** m³
